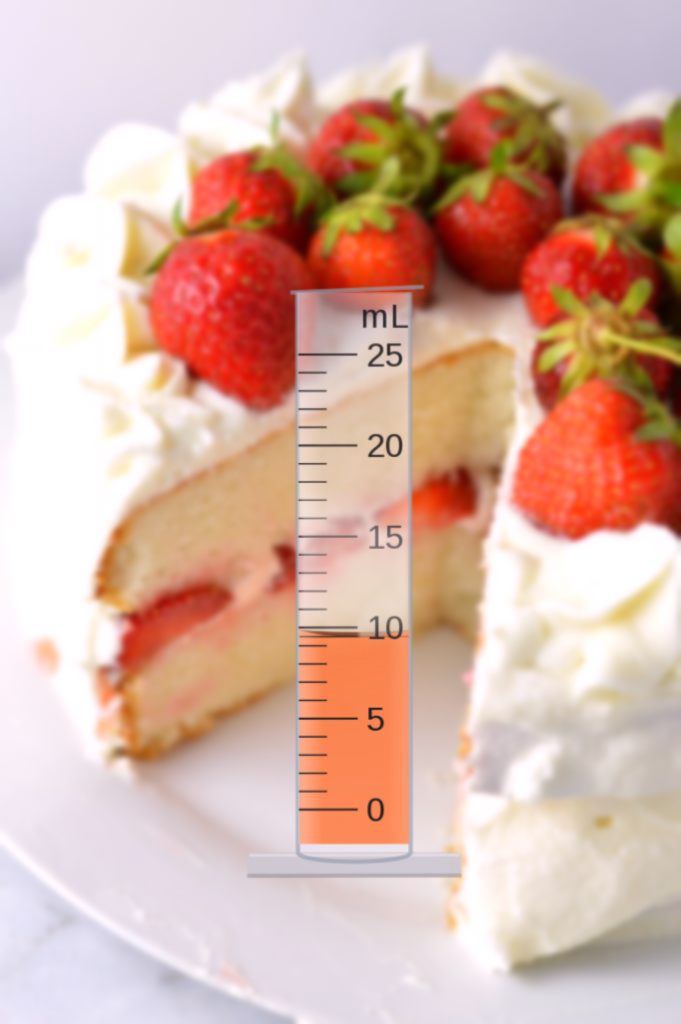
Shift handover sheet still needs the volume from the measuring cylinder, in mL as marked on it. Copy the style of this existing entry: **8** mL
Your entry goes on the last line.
**9.5** mL
